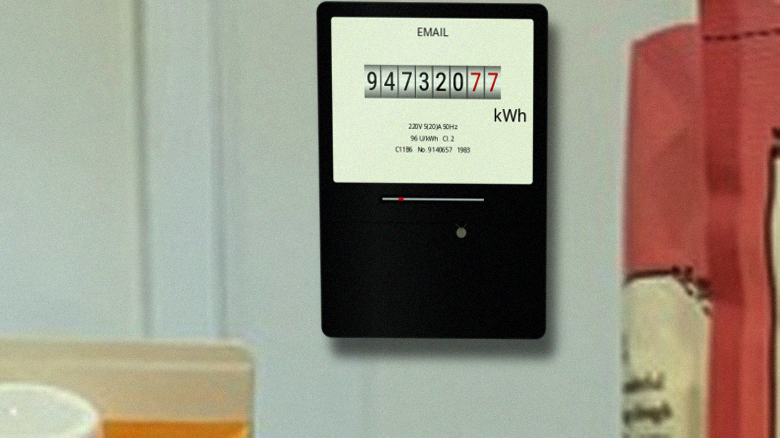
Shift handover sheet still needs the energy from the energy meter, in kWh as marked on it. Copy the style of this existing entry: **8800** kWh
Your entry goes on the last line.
**947320.77** kWh
